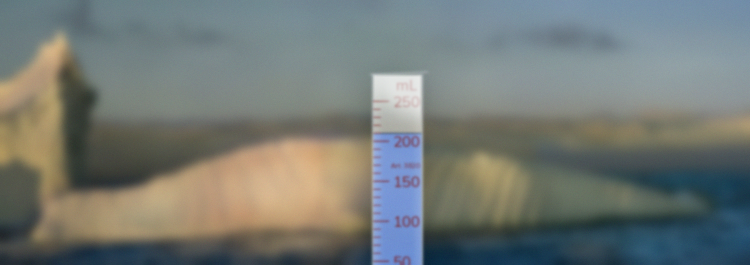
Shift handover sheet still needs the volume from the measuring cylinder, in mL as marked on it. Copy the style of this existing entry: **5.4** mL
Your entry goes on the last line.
**210** mL
